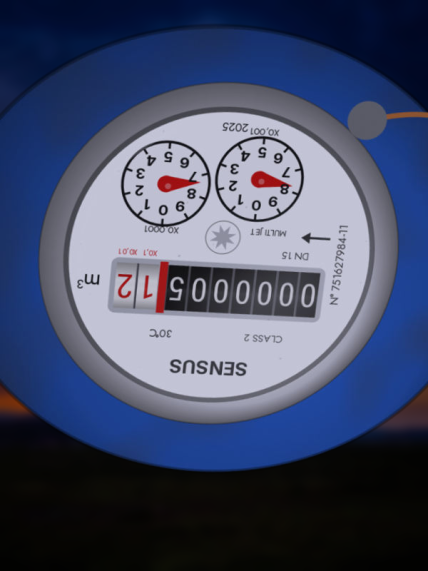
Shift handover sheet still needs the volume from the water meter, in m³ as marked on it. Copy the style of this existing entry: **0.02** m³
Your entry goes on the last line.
**5.1277** m³
